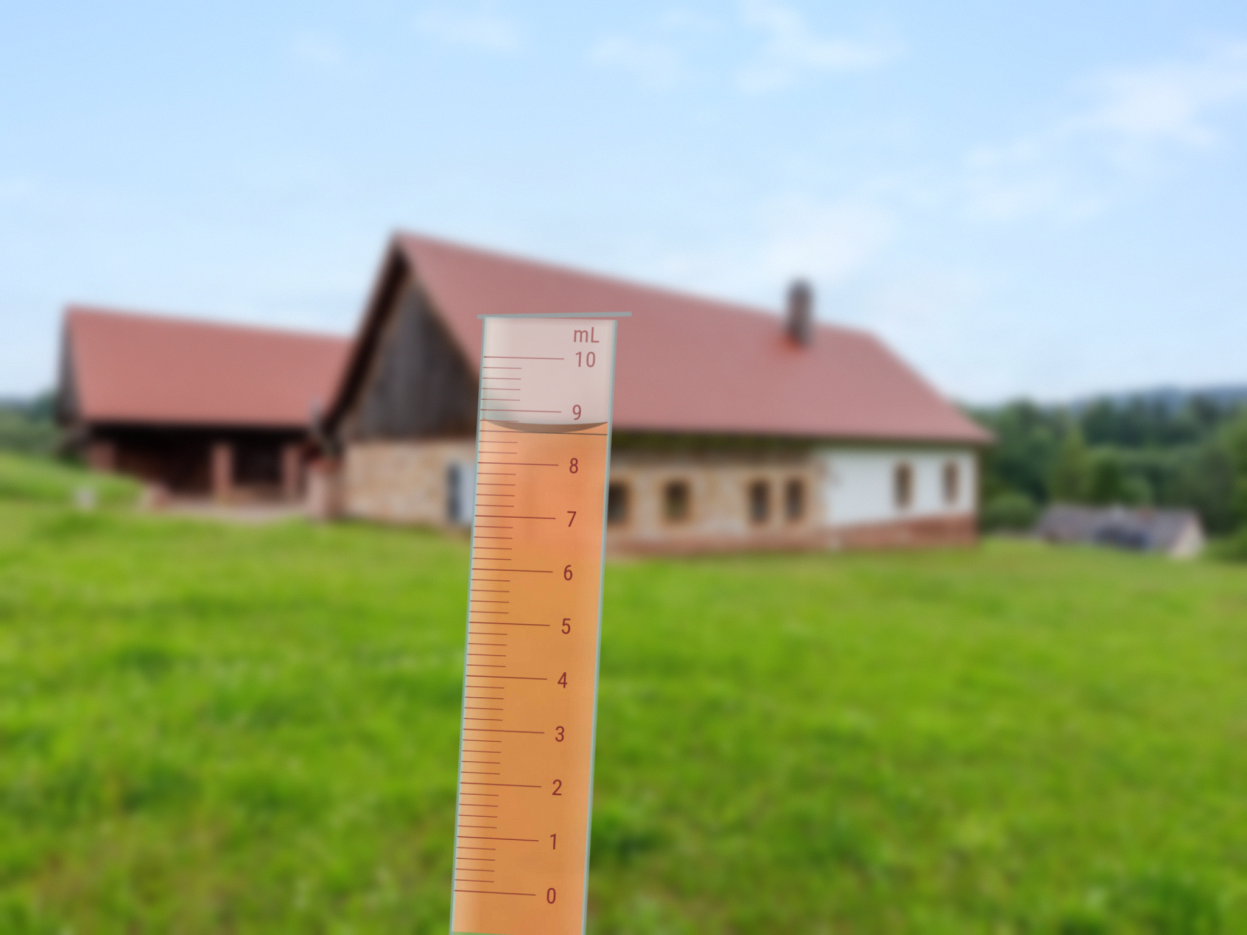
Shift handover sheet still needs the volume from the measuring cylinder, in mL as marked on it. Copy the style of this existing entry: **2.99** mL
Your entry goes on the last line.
**8.6** mL
